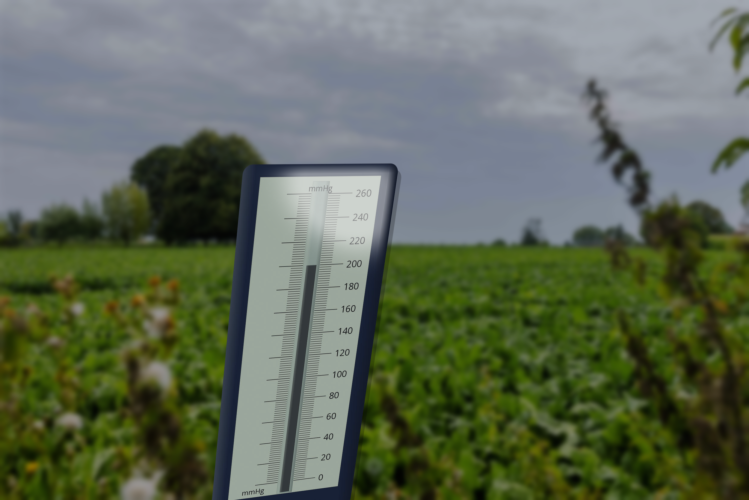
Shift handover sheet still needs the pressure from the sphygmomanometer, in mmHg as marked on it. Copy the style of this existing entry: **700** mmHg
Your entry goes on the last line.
**200** mmHg
